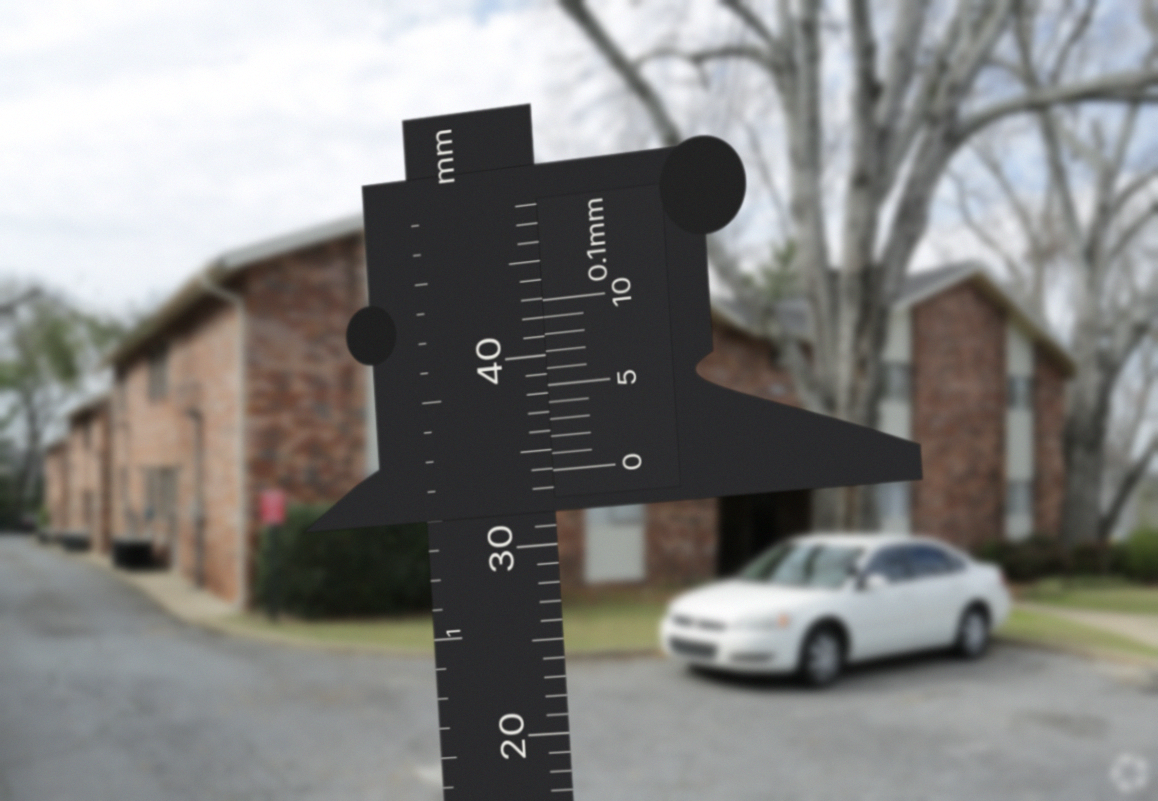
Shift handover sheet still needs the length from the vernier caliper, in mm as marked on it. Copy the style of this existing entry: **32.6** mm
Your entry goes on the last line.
**33.9** mm
